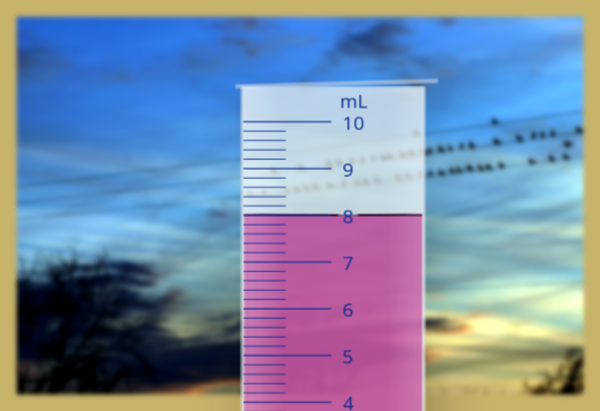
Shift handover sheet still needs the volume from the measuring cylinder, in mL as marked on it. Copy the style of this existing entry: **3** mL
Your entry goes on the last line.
**8** mL
